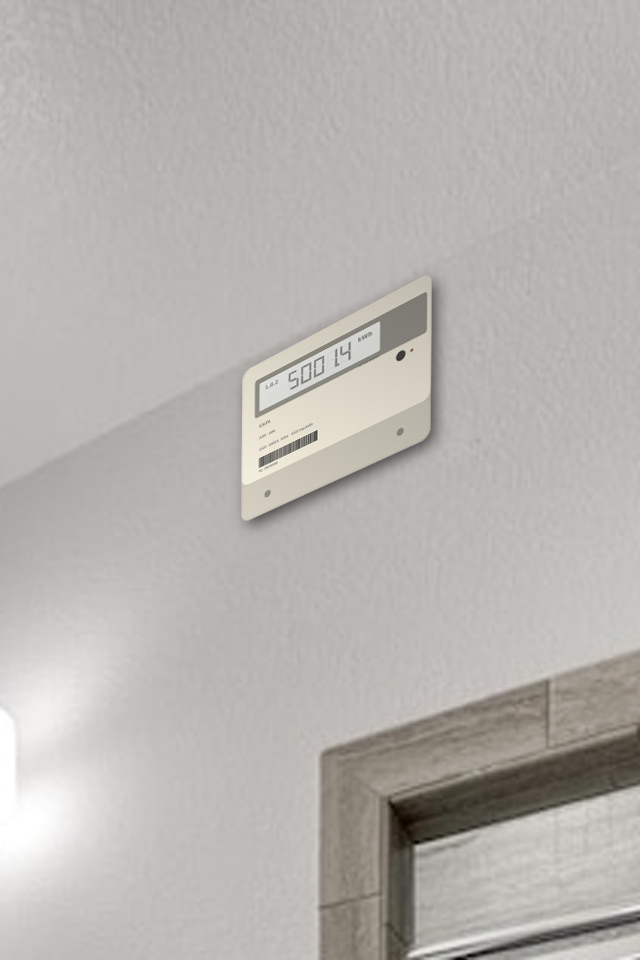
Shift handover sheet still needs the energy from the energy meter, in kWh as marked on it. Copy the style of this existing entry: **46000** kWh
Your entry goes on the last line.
**5001.4** kWh
